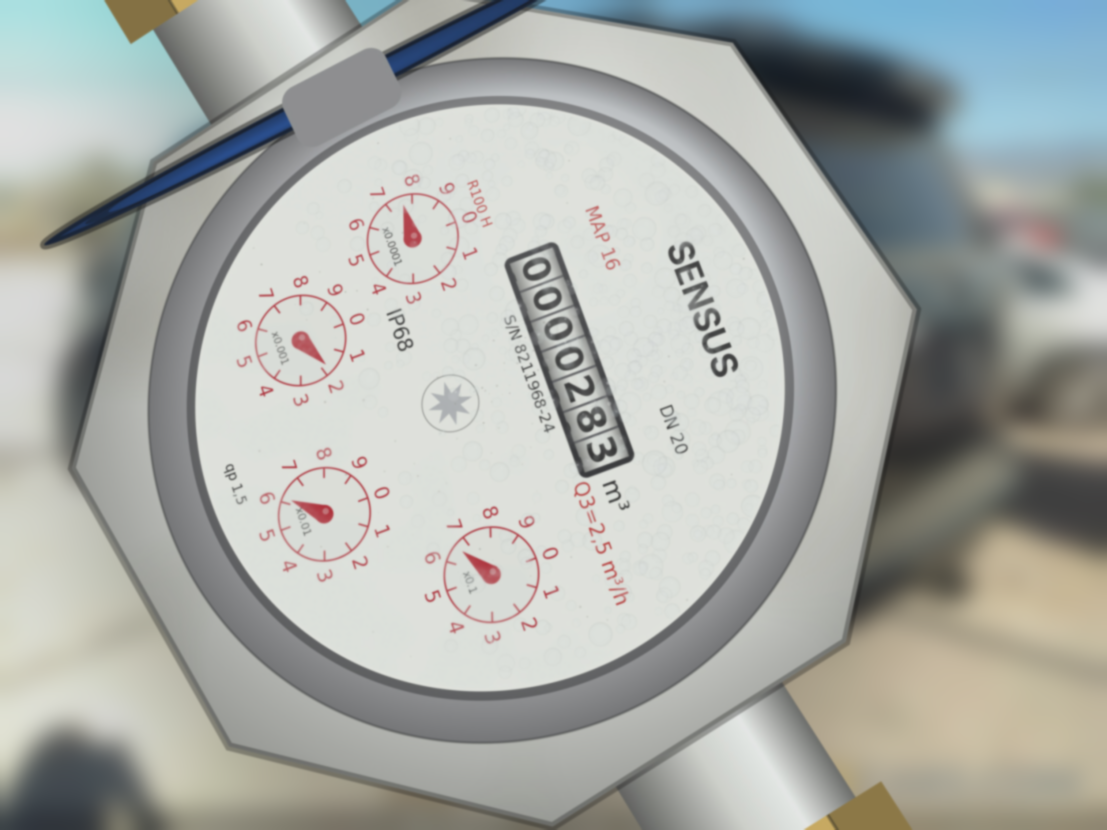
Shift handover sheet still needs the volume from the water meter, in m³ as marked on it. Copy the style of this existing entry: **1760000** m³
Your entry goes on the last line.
**283.6617** m³
